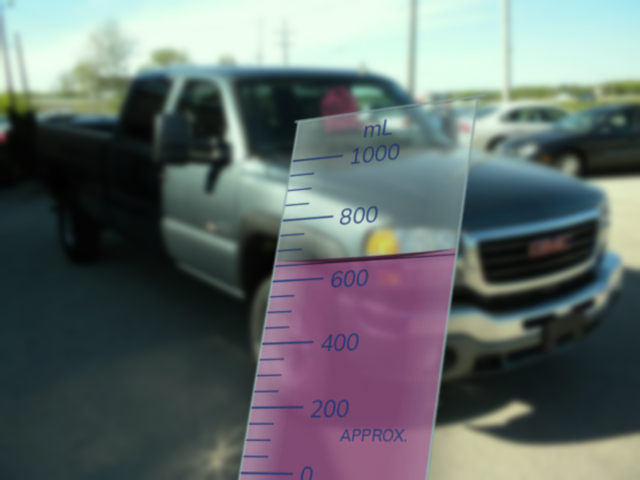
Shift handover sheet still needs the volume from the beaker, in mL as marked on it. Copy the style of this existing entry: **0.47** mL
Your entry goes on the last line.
**650** mL
